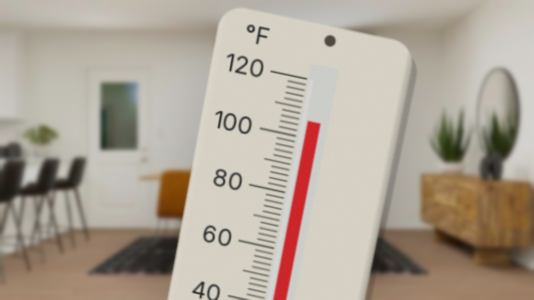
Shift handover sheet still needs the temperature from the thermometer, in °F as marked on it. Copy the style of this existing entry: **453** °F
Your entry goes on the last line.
**106** °F
